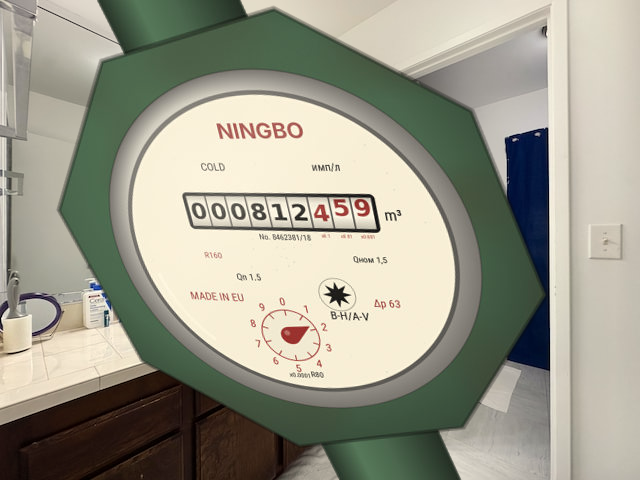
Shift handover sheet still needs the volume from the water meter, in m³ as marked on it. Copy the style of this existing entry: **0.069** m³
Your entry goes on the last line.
**812.4591** m³
